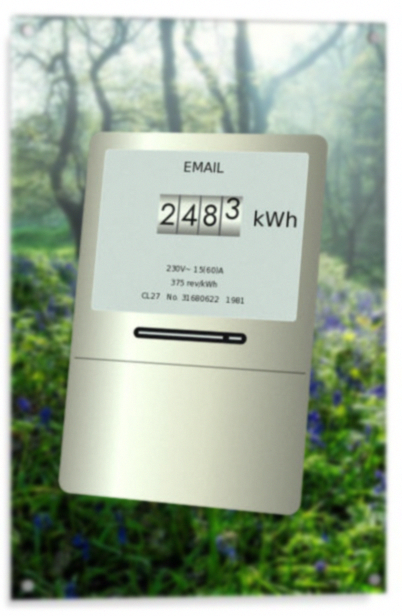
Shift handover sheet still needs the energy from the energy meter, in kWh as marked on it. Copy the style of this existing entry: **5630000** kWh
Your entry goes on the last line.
**2483** kWh
